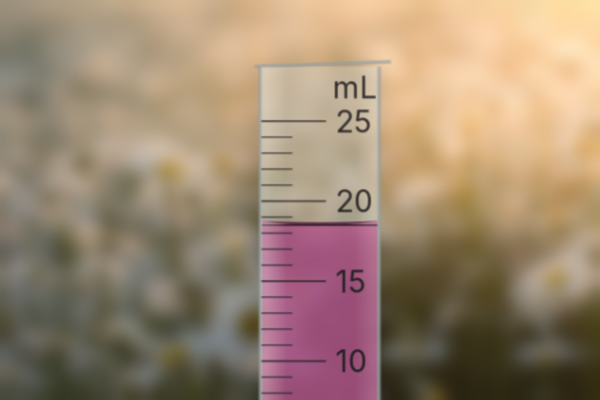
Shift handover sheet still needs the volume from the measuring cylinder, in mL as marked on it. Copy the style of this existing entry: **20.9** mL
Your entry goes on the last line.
**18.5** mL
